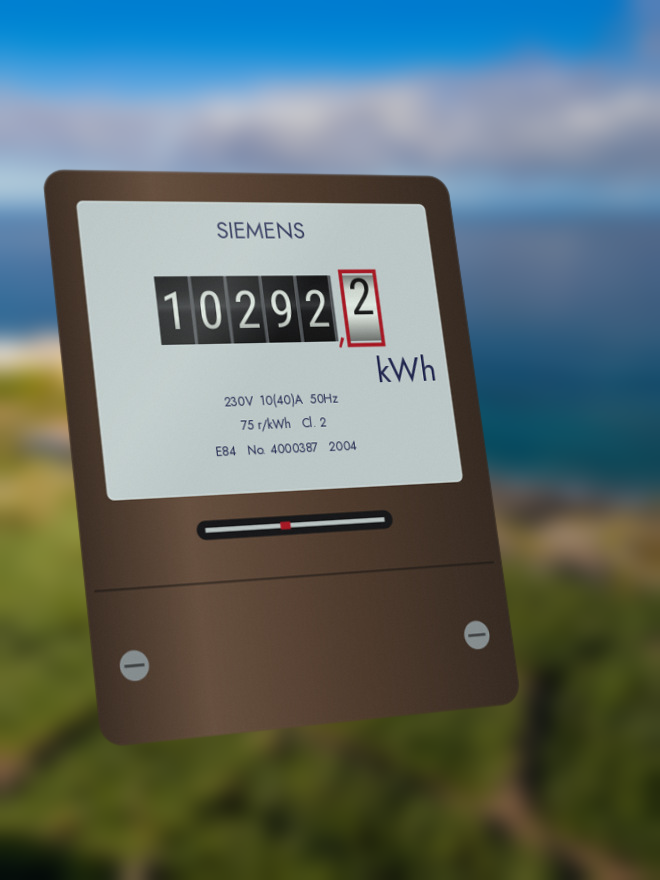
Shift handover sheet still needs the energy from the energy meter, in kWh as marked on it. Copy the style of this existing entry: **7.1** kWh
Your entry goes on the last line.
**10292.2** kWh
